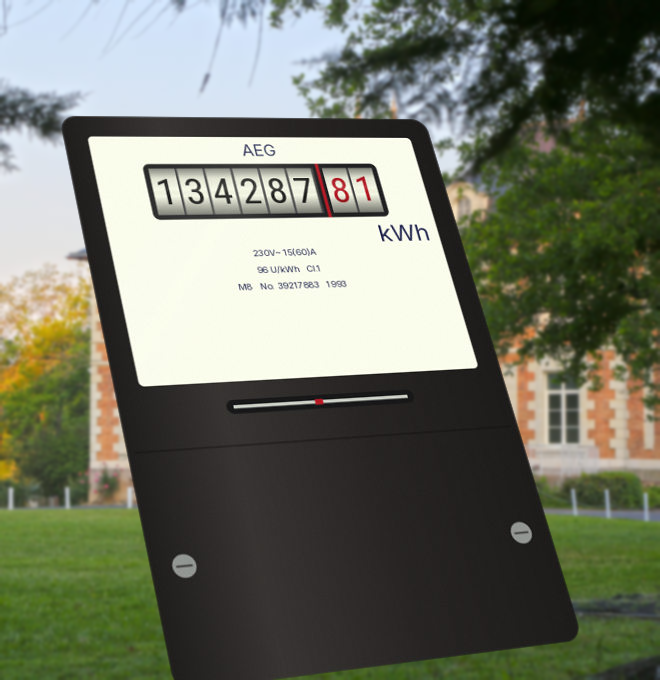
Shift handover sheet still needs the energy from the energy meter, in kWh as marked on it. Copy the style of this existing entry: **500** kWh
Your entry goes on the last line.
**134287.81** kWh
